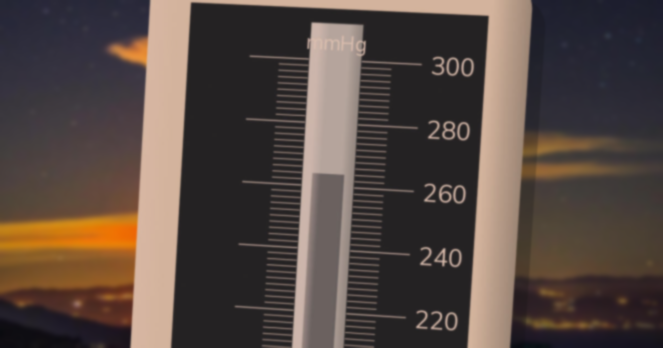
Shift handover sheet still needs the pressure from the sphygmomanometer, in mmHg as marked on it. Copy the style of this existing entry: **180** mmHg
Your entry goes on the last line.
**264** mmHg
